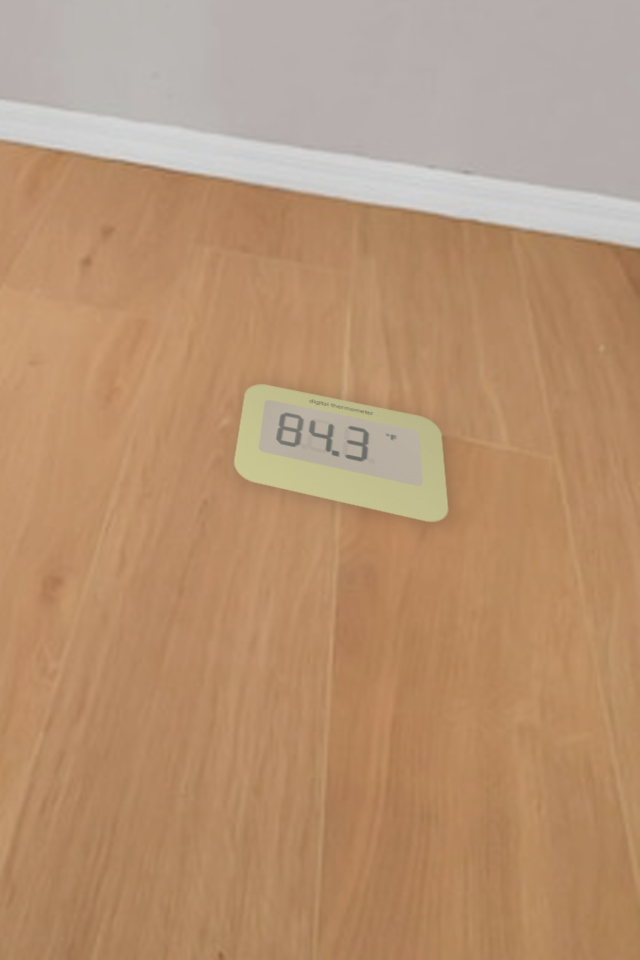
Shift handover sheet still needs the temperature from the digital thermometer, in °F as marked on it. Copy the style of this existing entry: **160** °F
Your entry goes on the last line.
**84.3** °F
